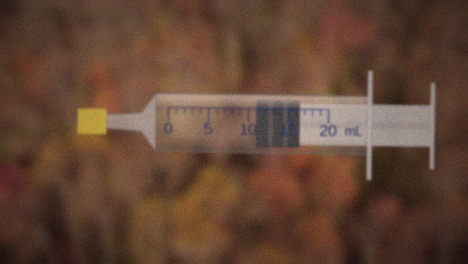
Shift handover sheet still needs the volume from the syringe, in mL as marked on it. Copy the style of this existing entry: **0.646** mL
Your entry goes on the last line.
**11** mL
